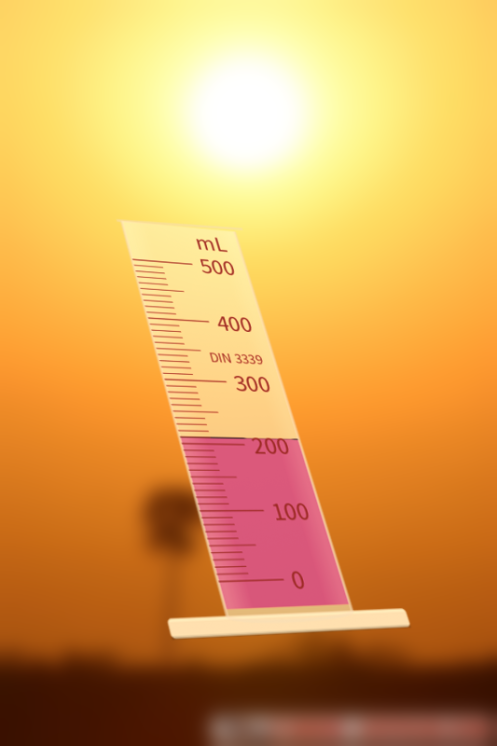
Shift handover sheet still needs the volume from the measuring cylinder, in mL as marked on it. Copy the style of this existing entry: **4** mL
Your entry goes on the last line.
**210** mL
